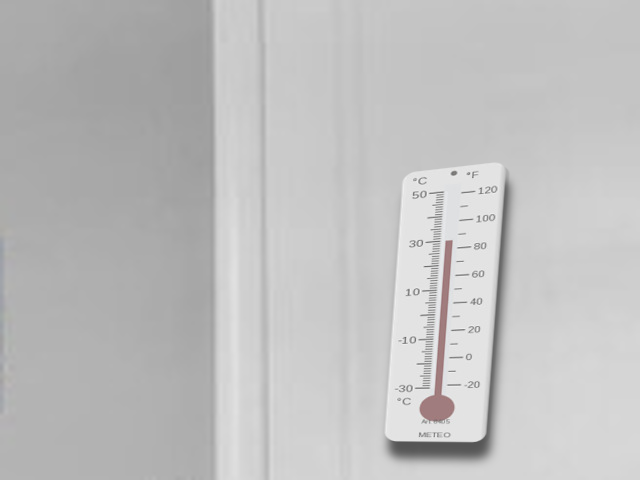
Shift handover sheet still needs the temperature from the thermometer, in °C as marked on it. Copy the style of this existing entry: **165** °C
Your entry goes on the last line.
**30** °C
